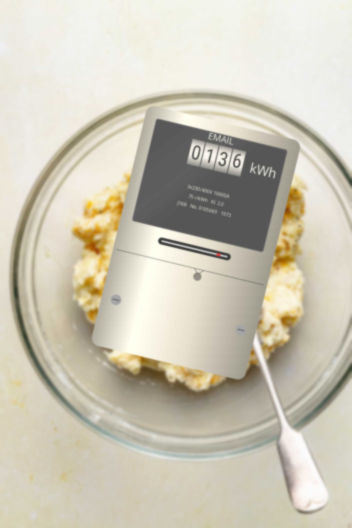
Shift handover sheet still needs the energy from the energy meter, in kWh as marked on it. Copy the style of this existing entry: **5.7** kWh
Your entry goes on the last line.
**136** kWh
